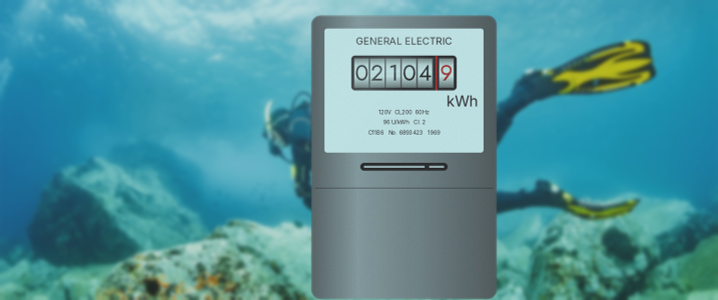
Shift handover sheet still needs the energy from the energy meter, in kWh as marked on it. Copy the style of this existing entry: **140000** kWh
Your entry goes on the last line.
**2104.9** kWh
